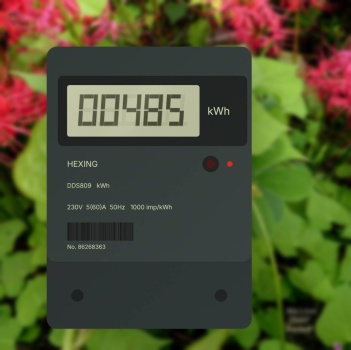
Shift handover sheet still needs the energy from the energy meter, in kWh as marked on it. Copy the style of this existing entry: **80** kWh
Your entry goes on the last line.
**485** kWh
